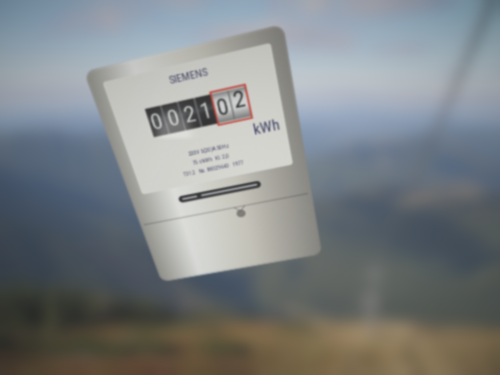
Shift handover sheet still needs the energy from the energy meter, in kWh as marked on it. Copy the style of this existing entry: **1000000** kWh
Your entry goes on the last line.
**21.02** kWh
